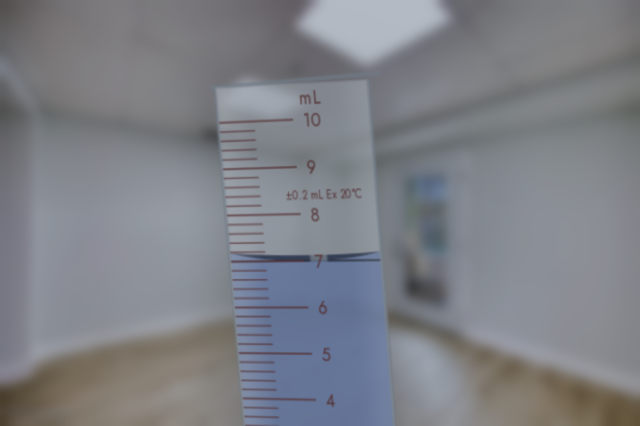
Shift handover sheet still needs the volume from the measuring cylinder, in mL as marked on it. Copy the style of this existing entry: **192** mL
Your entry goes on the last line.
**7** mL
